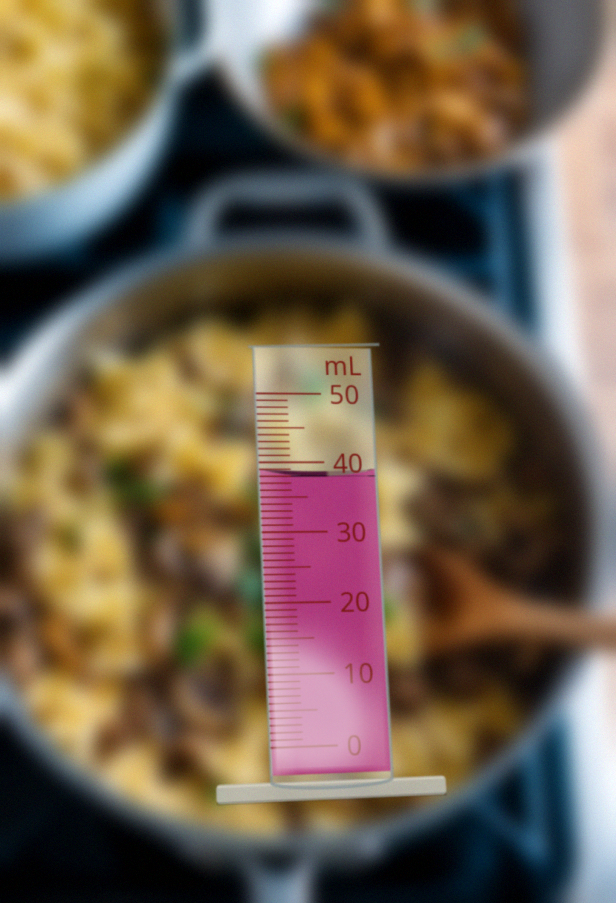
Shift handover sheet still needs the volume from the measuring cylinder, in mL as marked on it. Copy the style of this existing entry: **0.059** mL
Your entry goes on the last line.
**38** mL
